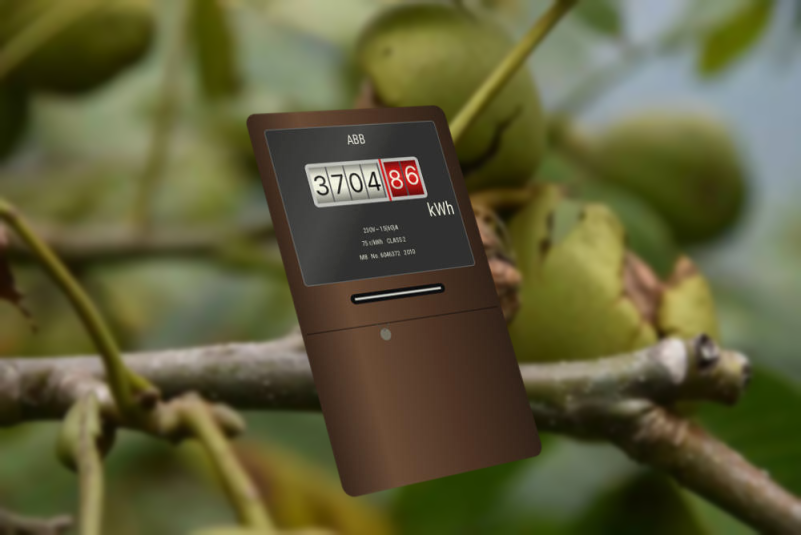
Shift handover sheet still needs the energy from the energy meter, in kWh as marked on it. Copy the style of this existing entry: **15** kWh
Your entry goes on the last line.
**3704.86** kWh
